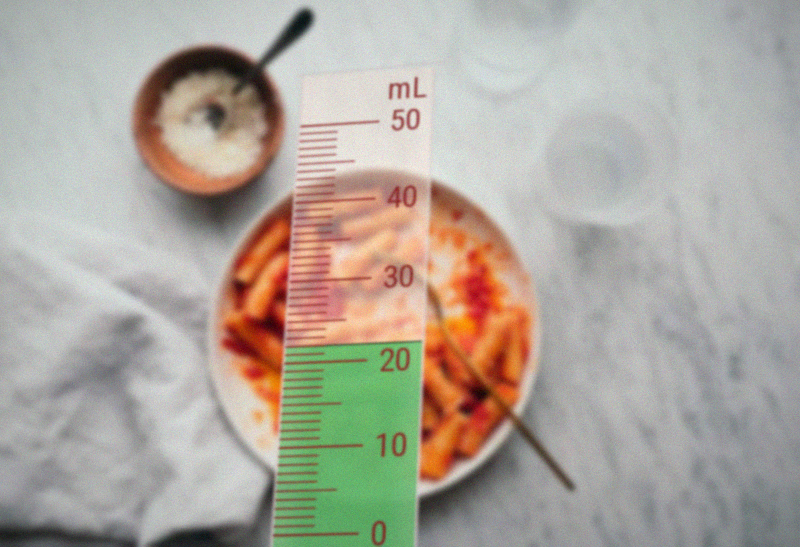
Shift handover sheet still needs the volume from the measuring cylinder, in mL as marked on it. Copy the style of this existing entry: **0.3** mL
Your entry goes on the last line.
**22** mL
